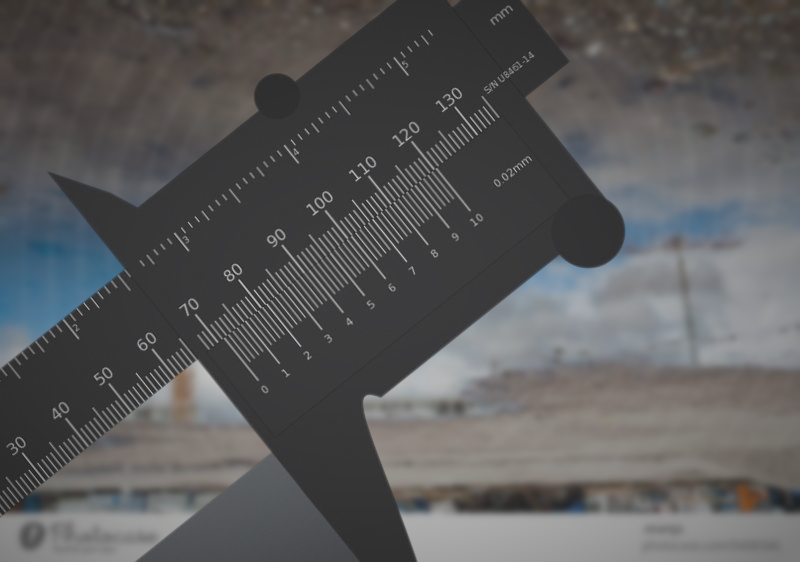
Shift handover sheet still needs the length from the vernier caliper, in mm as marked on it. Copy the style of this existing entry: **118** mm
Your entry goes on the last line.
**71.4** mm
